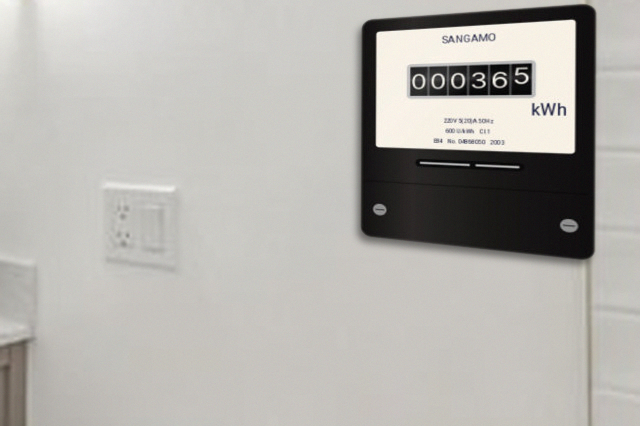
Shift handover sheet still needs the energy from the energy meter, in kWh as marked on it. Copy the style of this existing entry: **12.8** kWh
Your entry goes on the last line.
**365** kWh
